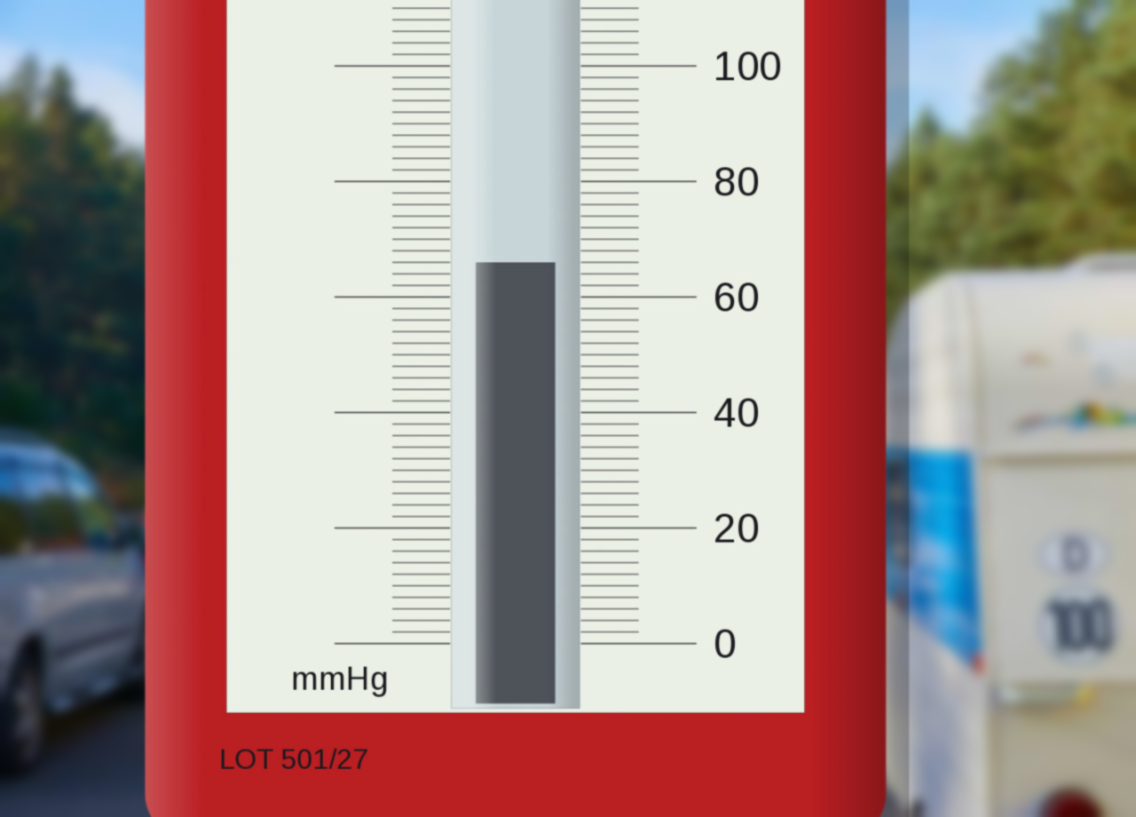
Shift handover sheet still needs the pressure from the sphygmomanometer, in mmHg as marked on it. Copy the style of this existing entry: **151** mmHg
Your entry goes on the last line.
**66** mmHg
